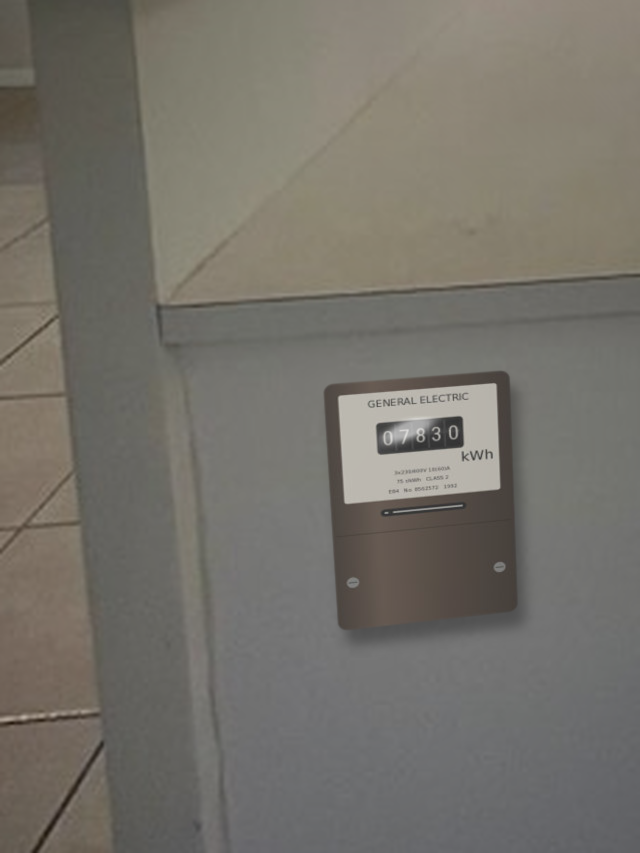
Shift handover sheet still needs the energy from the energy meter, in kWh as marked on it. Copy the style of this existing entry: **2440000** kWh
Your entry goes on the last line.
**7830** kWh
